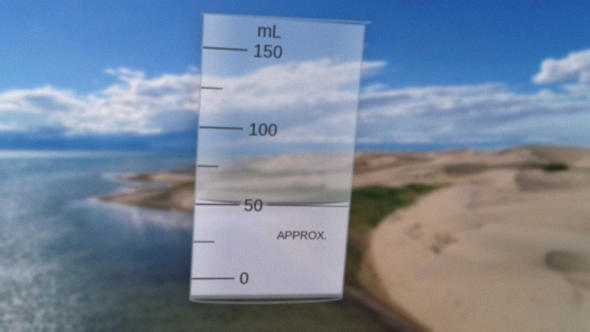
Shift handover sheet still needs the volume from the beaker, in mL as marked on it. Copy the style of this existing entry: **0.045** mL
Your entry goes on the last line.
**50** mL
